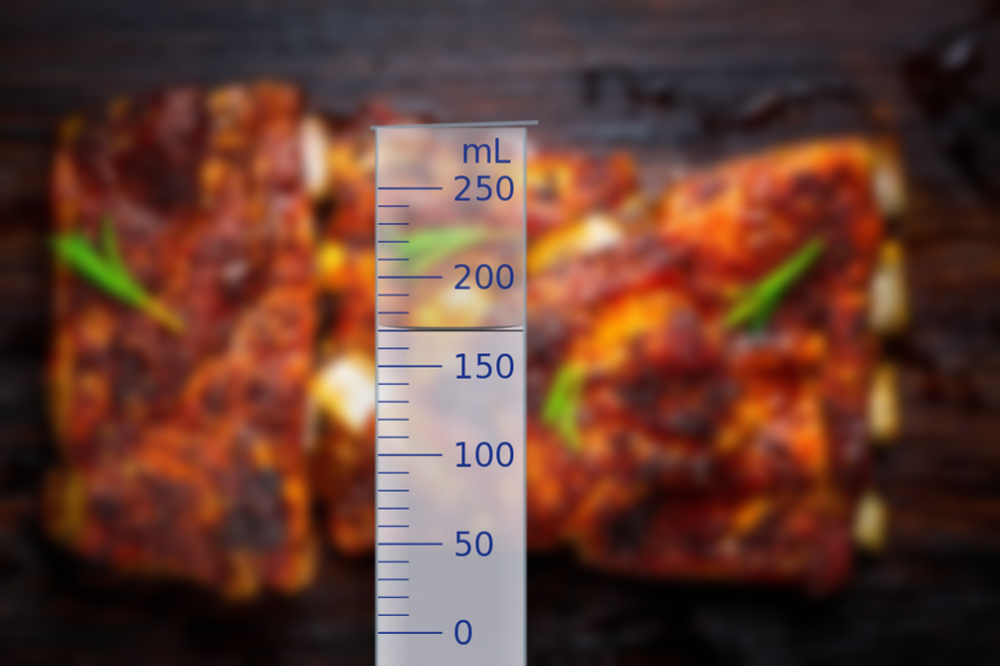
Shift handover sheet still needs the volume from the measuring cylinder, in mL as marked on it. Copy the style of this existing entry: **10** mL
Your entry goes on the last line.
**170** mL
